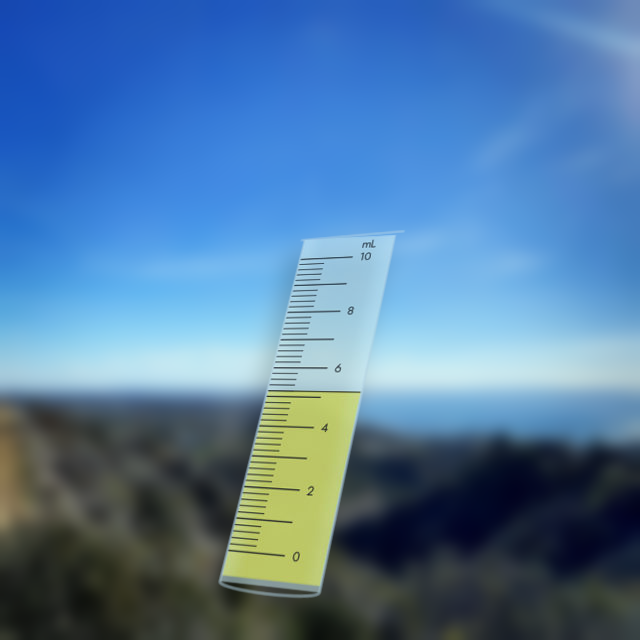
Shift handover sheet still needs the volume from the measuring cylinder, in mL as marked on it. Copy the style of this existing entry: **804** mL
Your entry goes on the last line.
**5.2** mL
